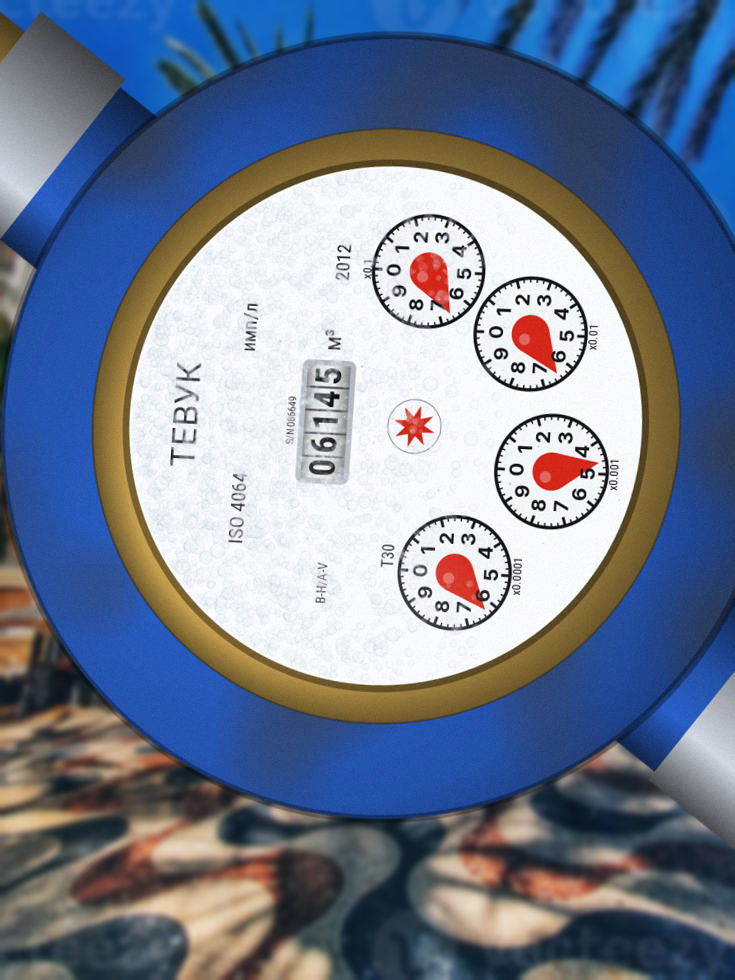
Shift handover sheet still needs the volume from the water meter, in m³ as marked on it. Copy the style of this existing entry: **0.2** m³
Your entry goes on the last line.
**6145.6646** m³
